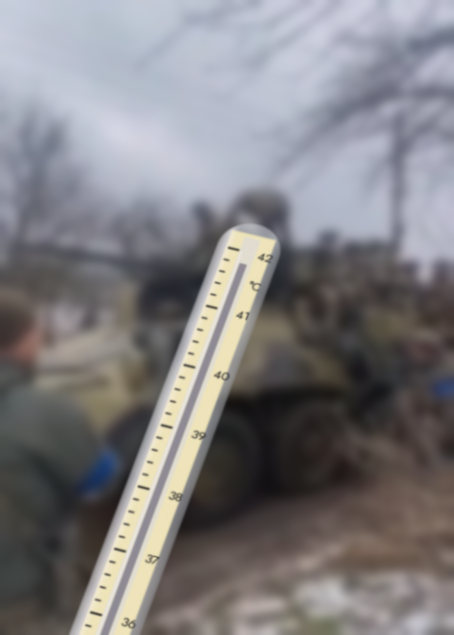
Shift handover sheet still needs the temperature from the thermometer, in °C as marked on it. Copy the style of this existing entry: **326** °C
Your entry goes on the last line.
**41.8** °C
